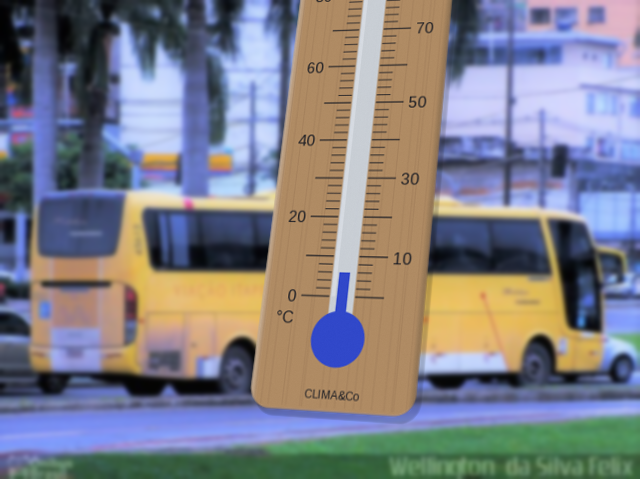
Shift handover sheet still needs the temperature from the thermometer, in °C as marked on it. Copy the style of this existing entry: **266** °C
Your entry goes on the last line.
**6** °C
